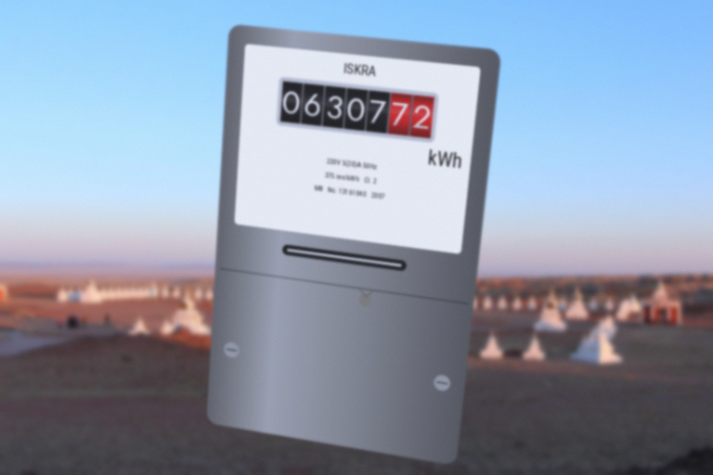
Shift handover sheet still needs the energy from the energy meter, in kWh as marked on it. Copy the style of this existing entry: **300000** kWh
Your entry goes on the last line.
**6307.72** kWh
